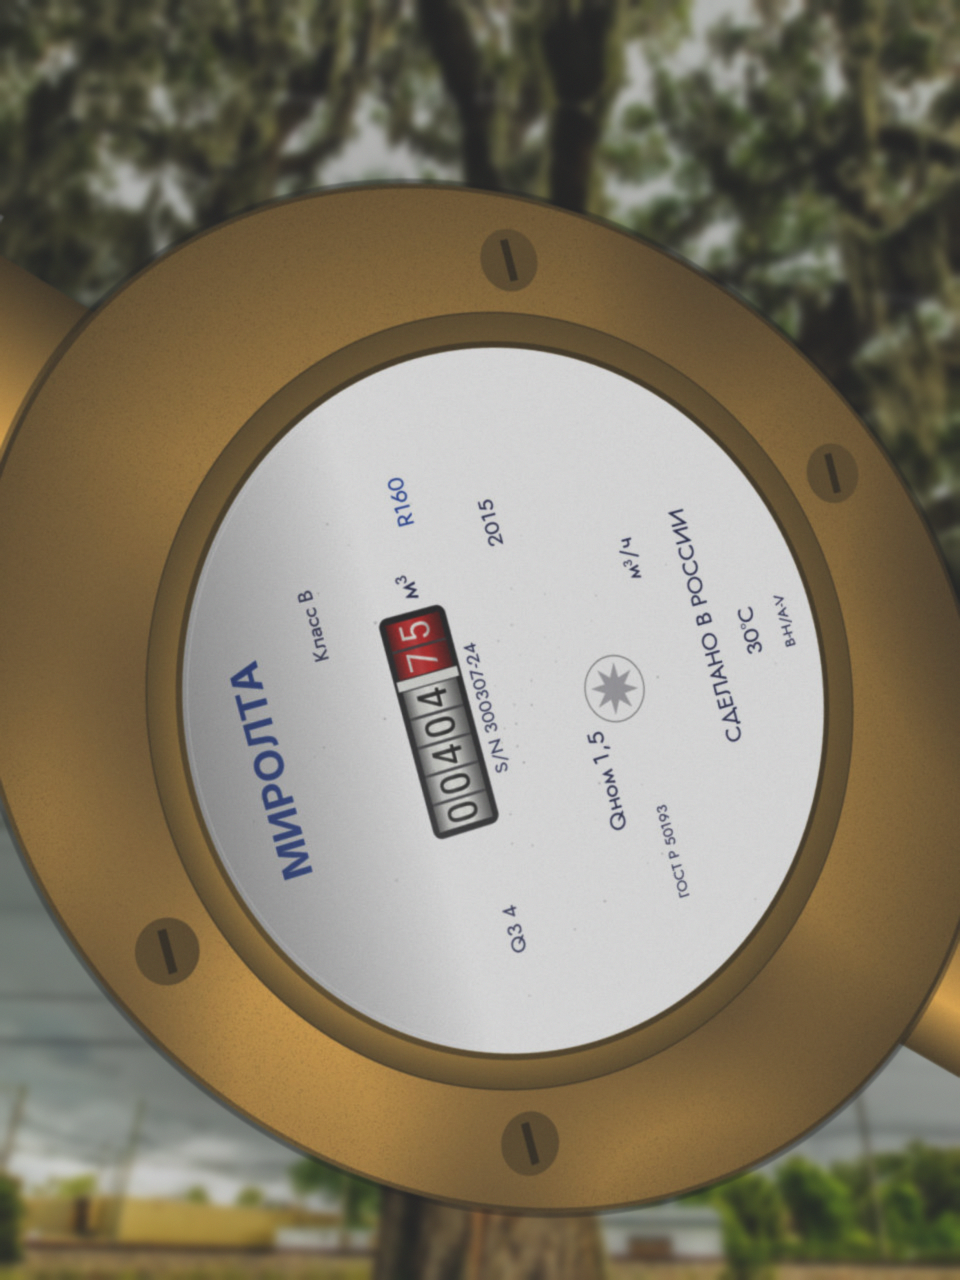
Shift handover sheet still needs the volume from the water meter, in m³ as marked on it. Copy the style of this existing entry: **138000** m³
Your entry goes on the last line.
**404.75** m³
